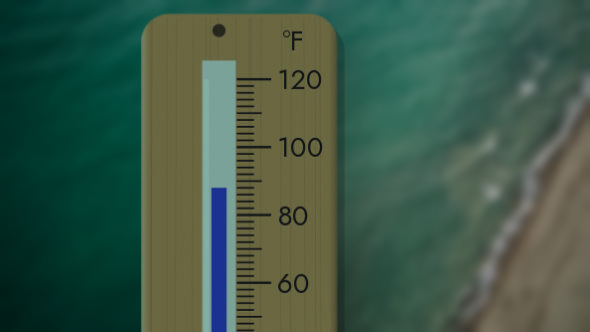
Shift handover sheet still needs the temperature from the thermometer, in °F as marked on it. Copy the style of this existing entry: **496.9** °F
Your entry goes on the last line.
**88** °F
